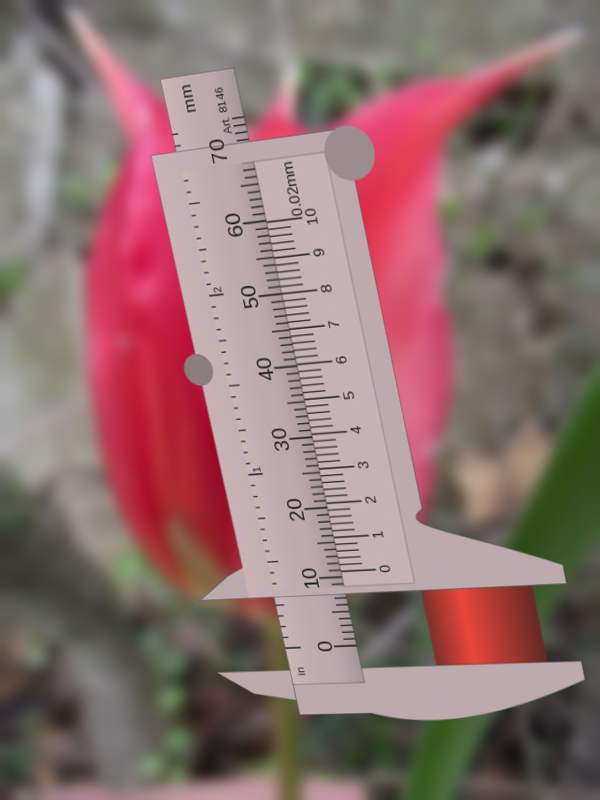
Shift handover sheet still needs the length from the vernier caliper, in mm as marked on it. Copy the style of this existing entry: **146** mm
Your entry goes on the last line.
**10.8** mm
